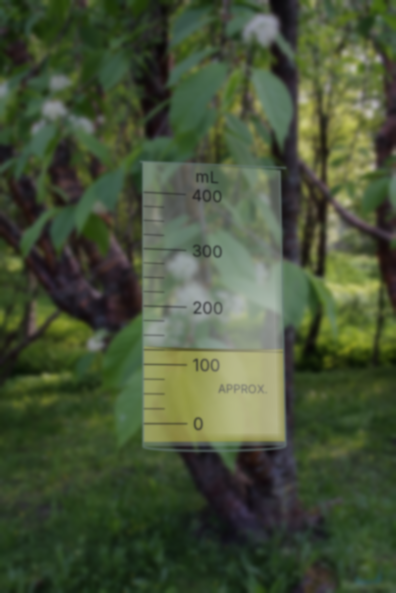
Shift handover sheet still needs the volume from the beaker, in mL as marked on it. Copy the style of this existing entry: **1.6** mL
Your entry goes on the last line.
**125** mL
